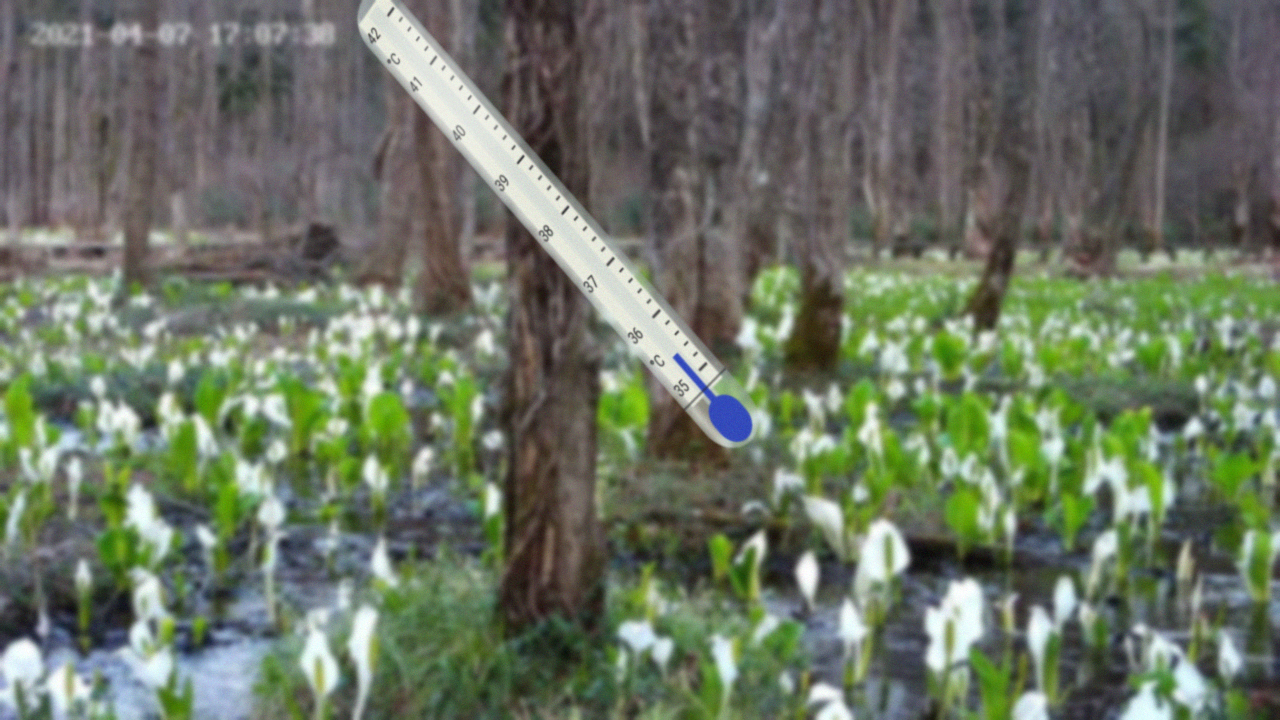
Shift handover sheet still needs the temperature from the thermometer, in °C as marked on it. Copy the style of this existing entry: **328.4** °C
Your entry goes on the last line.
**35.4** °C
